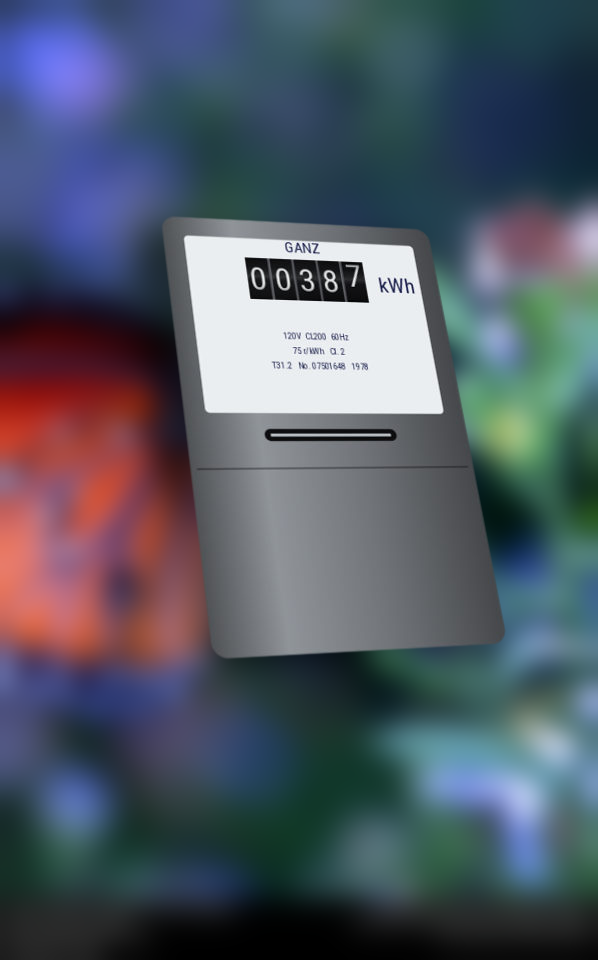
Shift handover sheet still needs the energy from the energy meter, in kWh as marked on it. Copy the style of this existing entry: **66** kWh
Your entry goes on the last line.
**387** kWh
